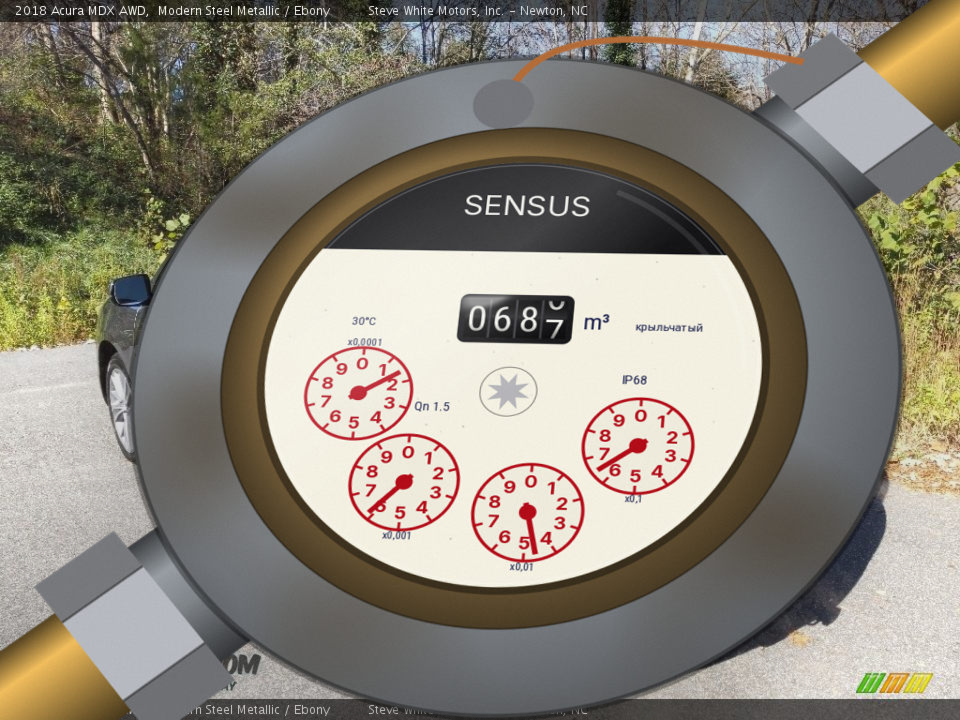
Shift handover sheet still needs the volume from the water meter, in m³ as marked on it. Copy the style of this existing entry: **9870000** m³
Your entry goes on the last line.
**686.6461** m³
